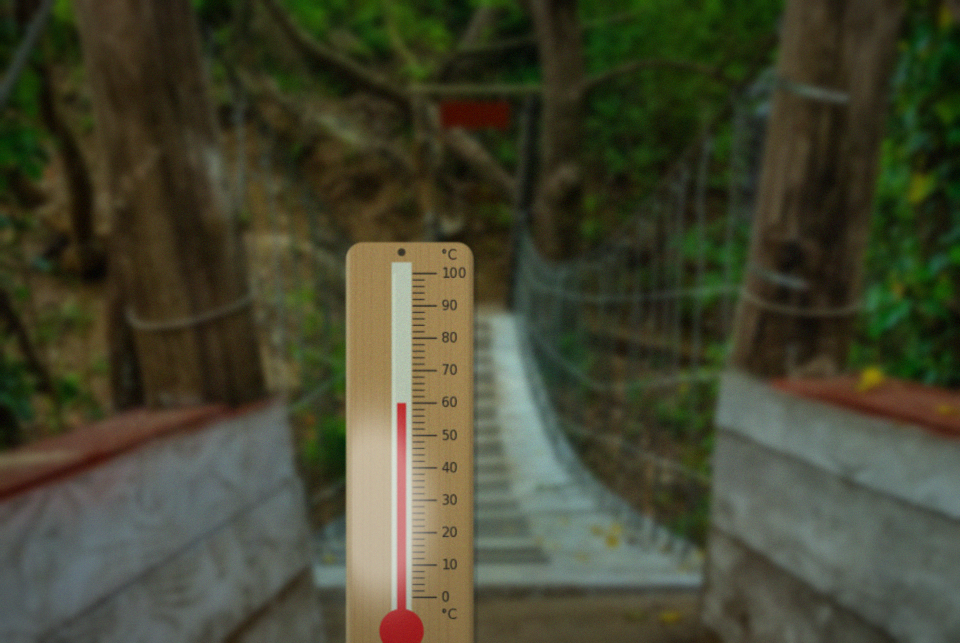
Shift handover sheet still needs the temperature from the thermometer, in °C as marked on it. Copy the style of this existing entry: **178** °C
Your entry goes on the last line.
**60** °C
